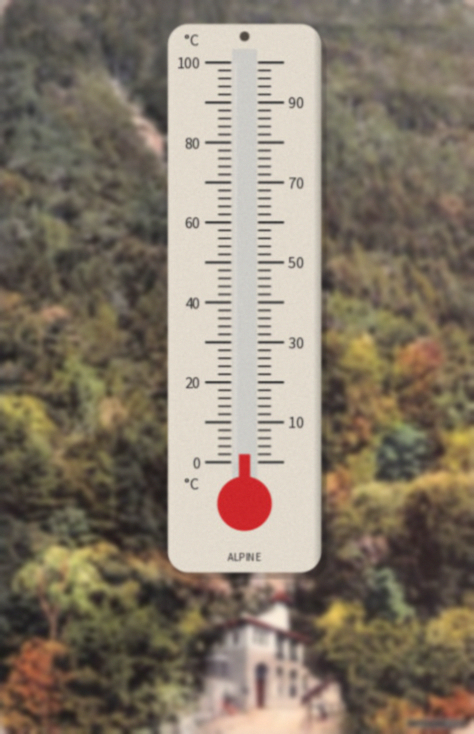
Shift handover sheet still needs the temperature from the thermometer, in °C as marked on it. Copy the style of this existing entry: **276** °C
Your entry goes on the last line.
**2** °C
